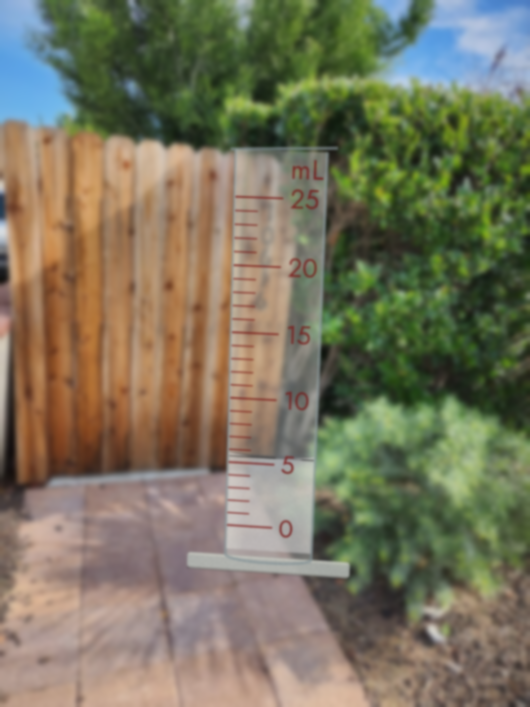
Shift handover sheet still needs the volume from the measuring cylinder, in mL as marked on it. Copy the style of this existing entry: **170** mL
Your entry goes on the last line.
**5.5** mL
